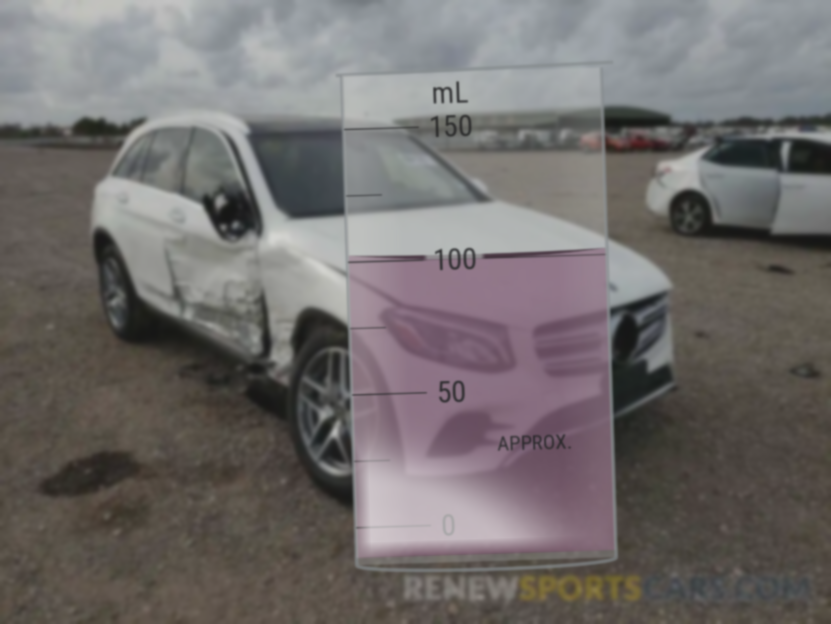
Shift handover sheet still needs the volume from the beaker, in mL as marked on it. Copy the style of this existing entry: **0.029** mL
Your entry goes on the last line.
**100** mL
